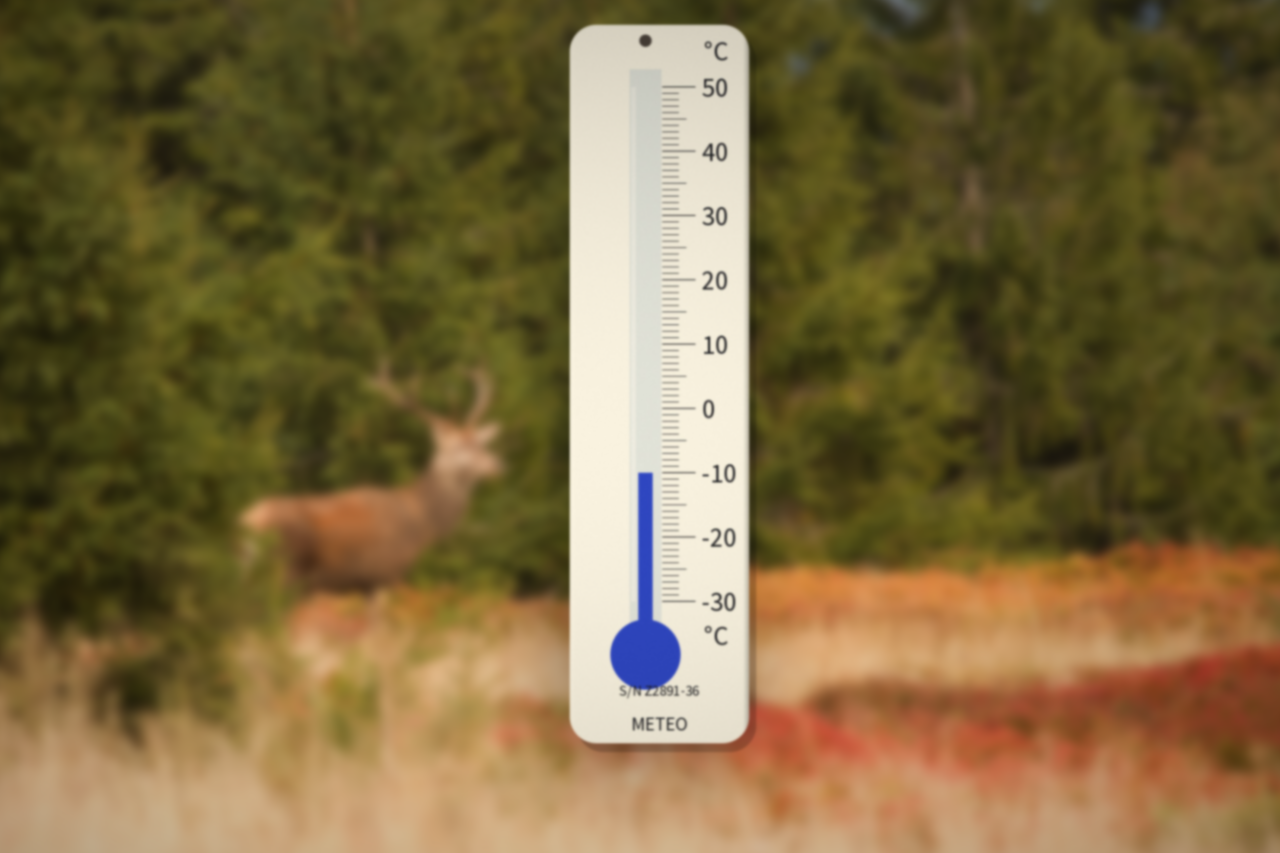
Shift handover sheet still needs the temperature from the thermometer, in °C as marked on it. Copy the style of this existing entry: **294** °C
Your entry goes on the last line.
**-10** °C
